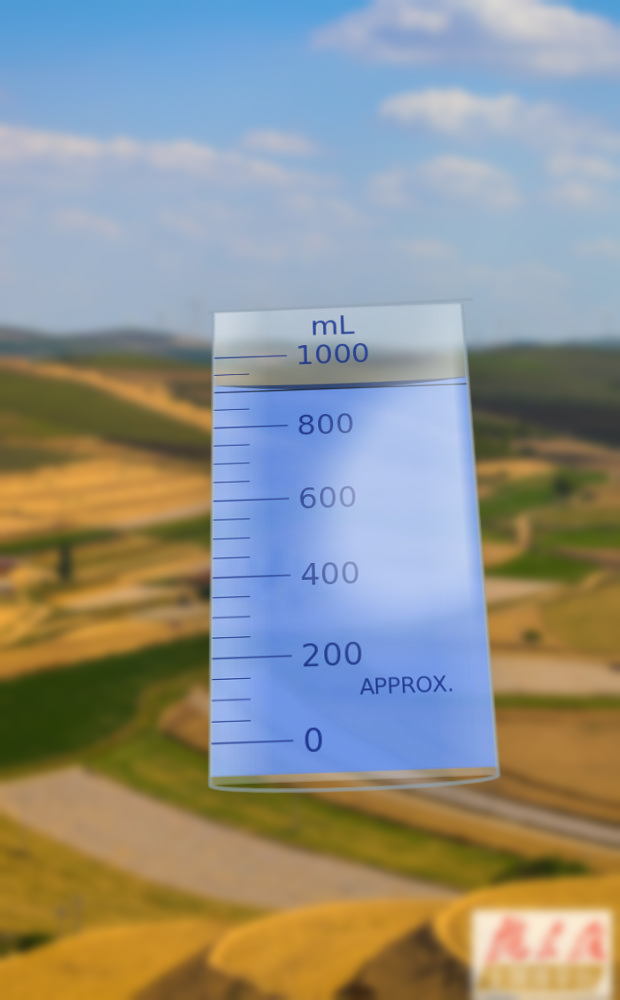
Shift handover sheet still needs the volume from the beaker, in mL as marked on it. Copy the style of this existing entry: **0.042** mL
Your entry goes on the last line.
**900** mL
